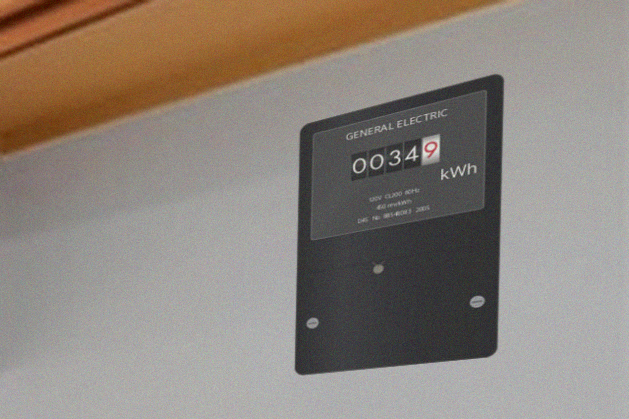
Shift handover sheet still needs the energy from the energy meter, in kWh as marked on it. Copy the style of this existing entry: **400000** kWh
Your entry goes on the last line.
**34.9** kWh
